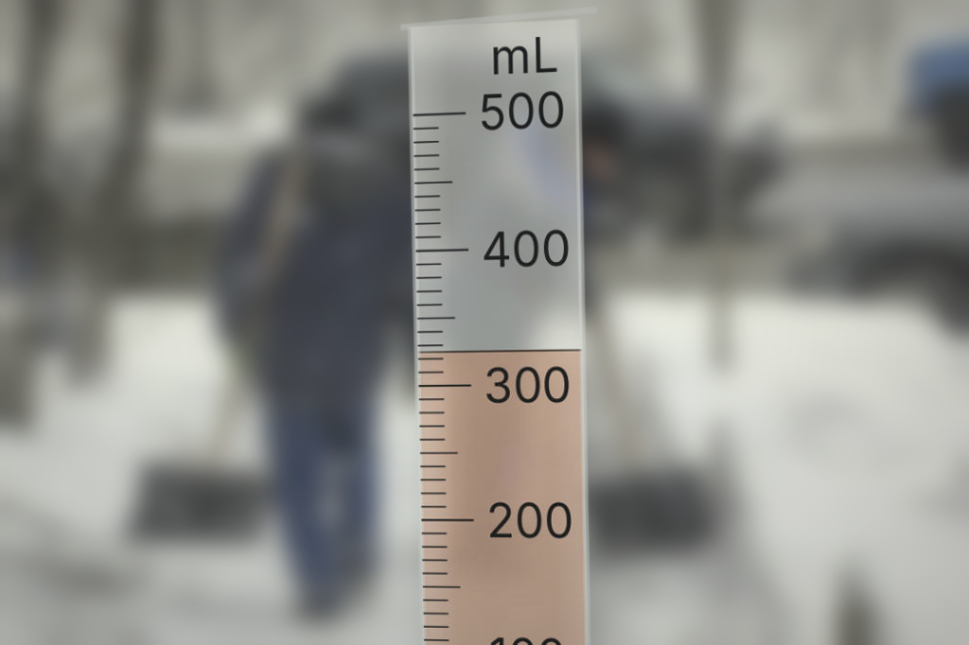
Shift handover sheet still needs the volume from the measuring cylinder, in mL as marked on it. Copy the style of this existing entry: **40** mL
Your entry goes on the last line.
**325** mL
